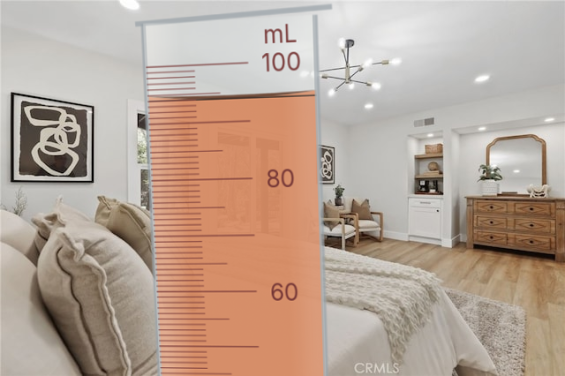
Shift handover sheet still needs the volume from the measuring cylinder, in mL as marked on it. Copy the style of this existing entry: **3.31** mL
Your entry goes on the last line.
**94** mL
